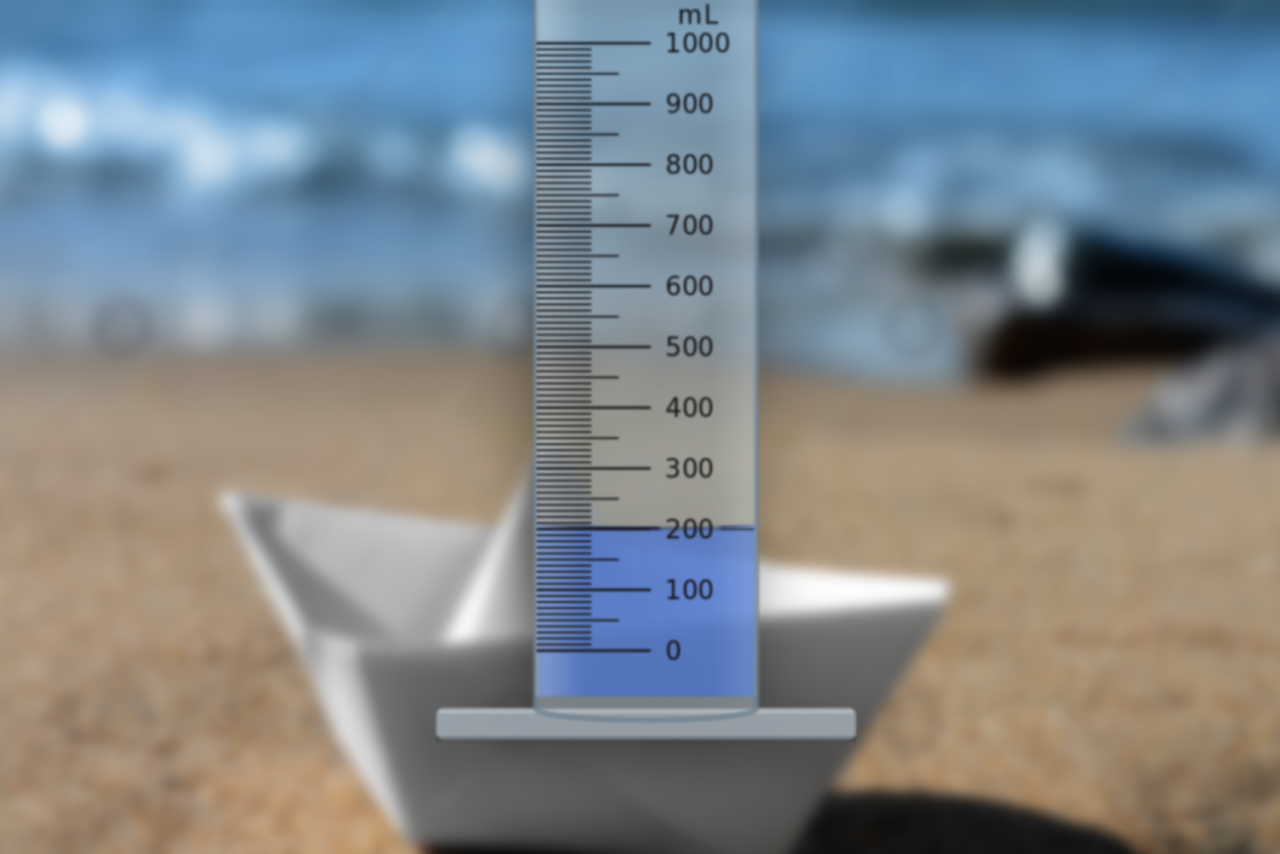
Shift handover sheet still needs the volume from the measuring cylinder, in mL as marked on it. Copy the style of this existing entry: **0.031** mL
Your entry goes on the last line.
**200** mL
